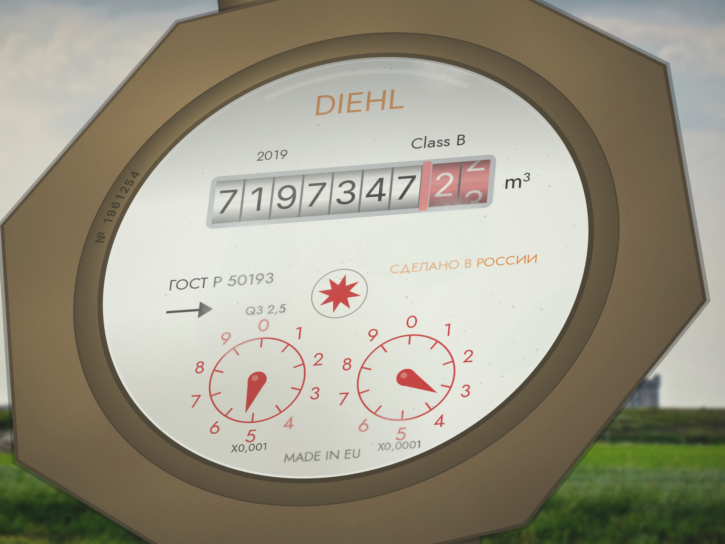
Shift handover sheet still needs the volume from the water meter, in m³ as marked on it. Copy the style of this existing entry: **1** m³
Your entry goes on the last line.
**7197347.2253** m³
